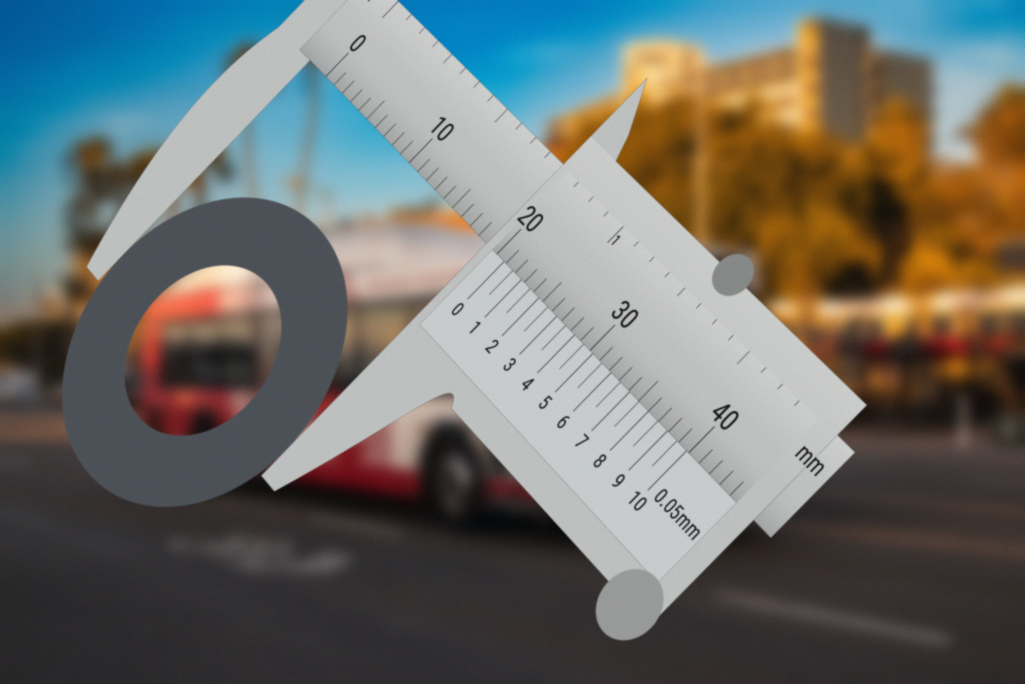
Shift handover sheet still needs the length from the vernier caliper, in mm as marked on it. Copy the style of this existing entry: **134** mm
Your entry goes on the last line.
**20.8** mm
